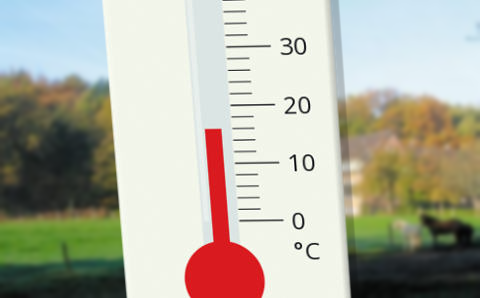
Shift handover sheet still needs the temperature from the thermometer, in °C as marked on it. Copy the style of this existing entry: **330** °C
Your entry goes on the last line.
**16** °C
